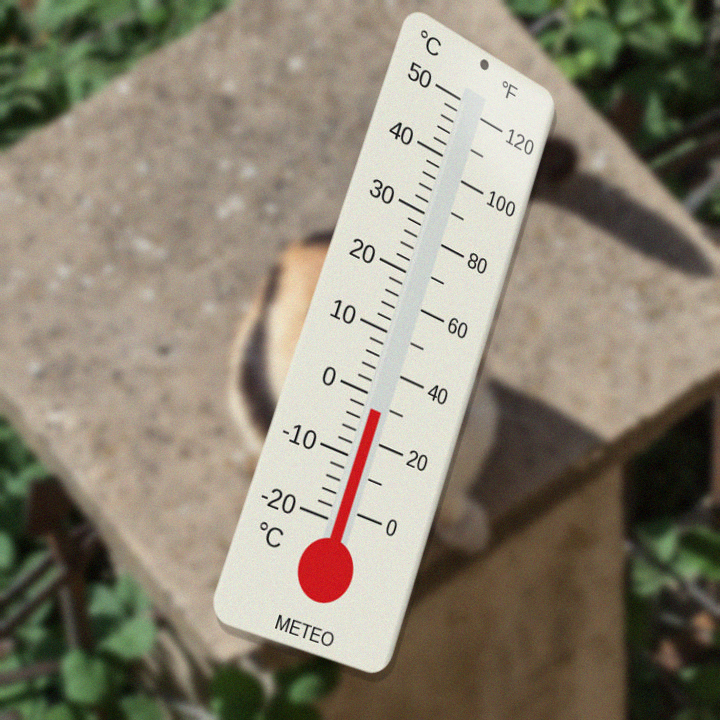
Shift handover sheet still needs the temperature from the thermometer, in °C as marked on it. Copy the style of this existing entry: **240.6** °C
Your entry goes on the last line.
**-2** °C
